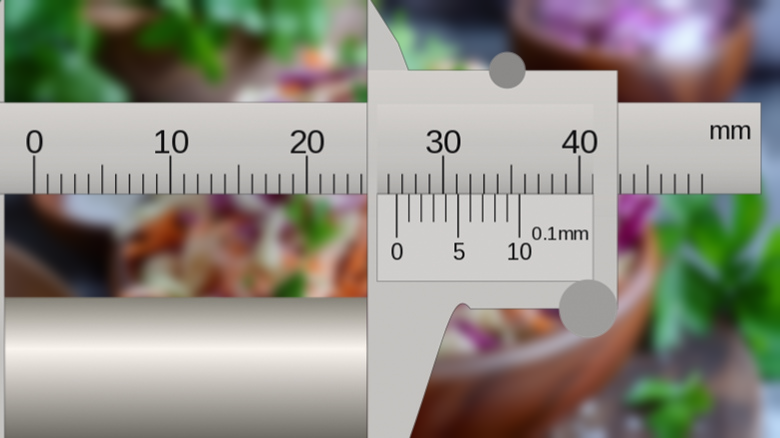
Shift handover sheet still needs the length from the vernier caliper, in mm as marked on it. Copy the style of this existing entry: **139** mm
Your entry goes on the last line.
**26.6** mm
